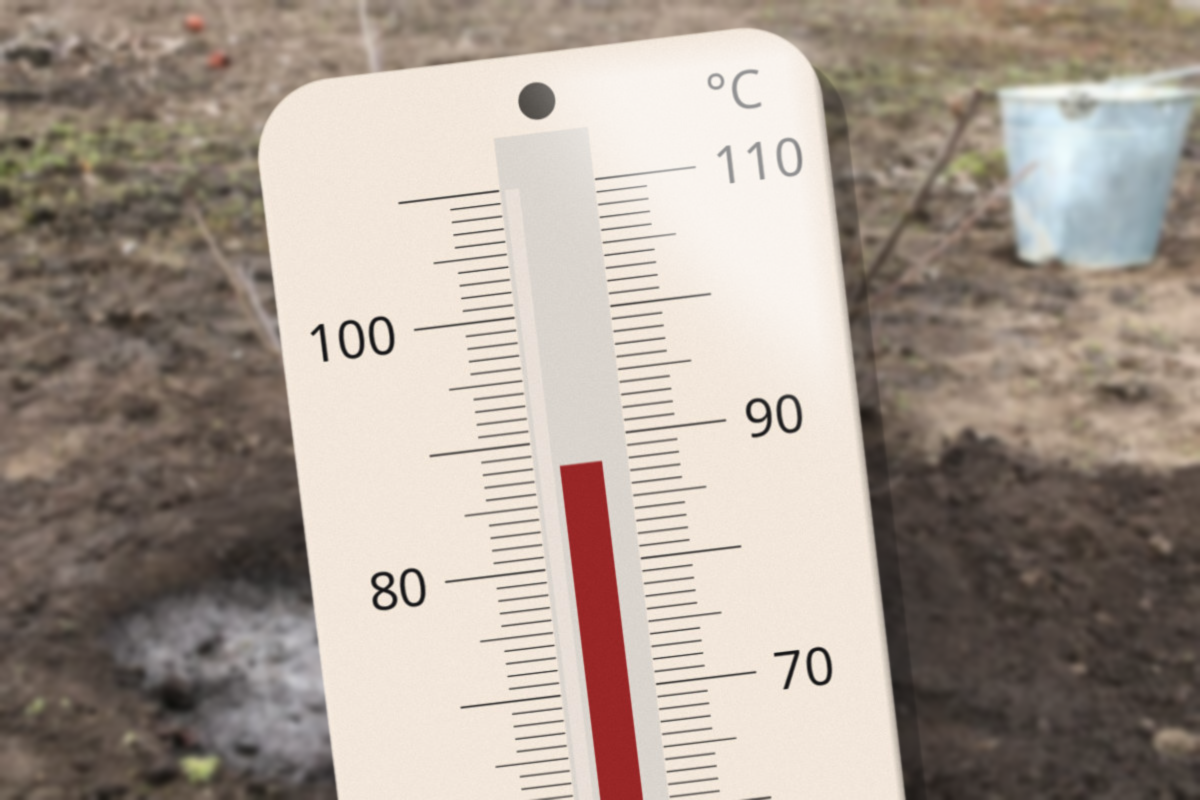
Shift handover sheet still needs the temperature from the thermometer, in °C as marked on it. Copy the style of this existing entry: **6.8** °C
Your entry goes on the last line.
**88** °C
